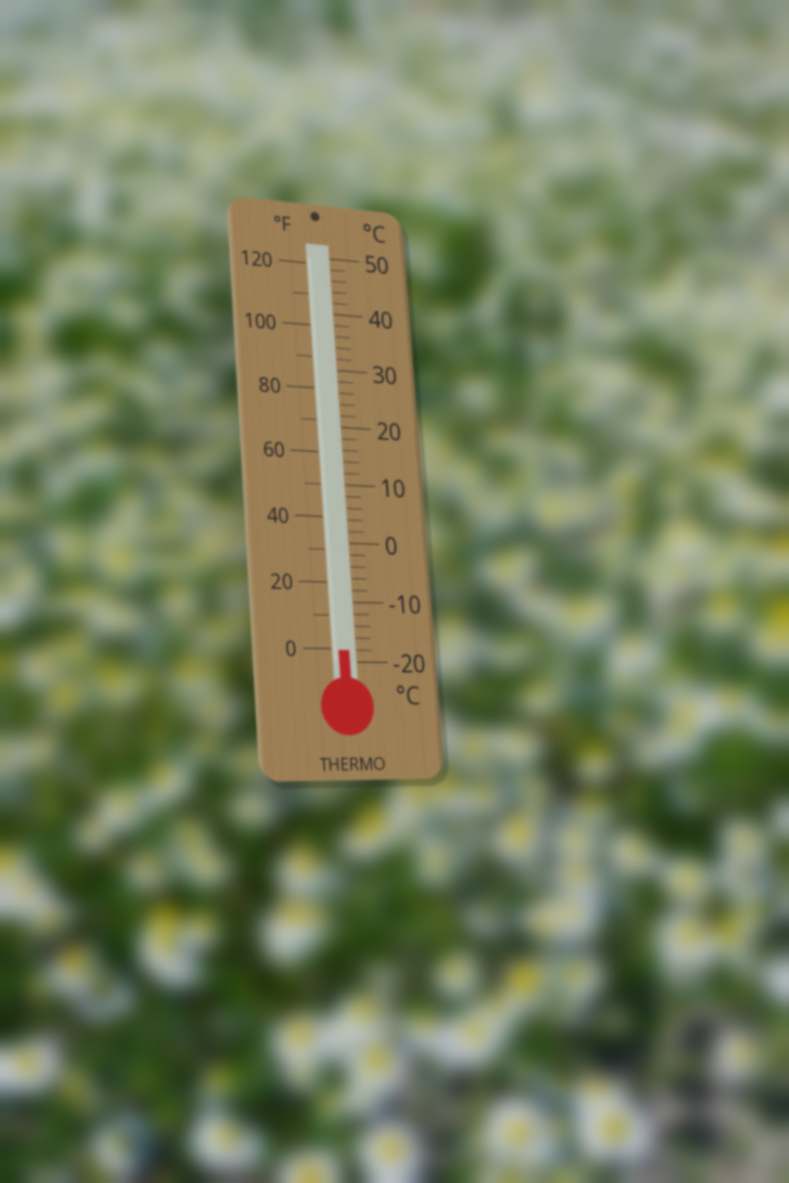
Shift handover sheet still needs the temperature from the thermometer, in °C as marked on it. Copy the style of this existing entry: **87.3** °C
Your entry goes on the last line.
**-18** °C
